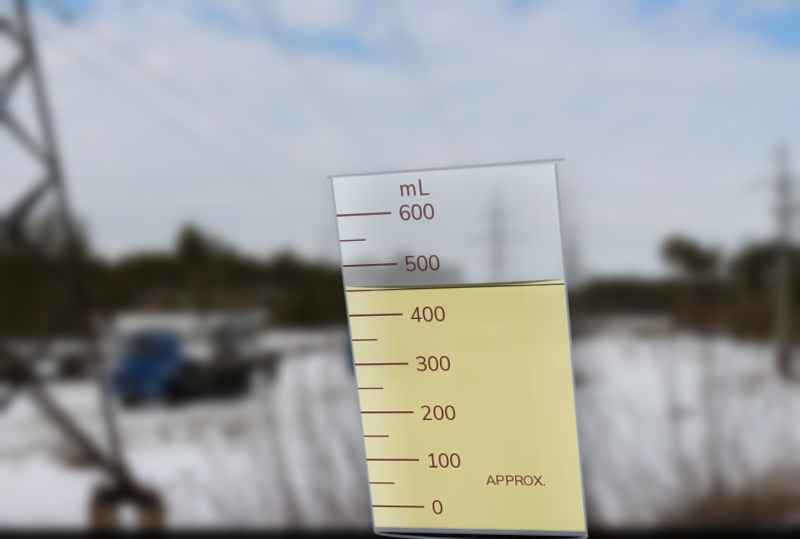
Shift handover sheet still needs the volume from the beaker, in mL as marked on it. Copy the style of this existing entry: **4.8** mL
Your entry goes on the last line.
**450** mL
